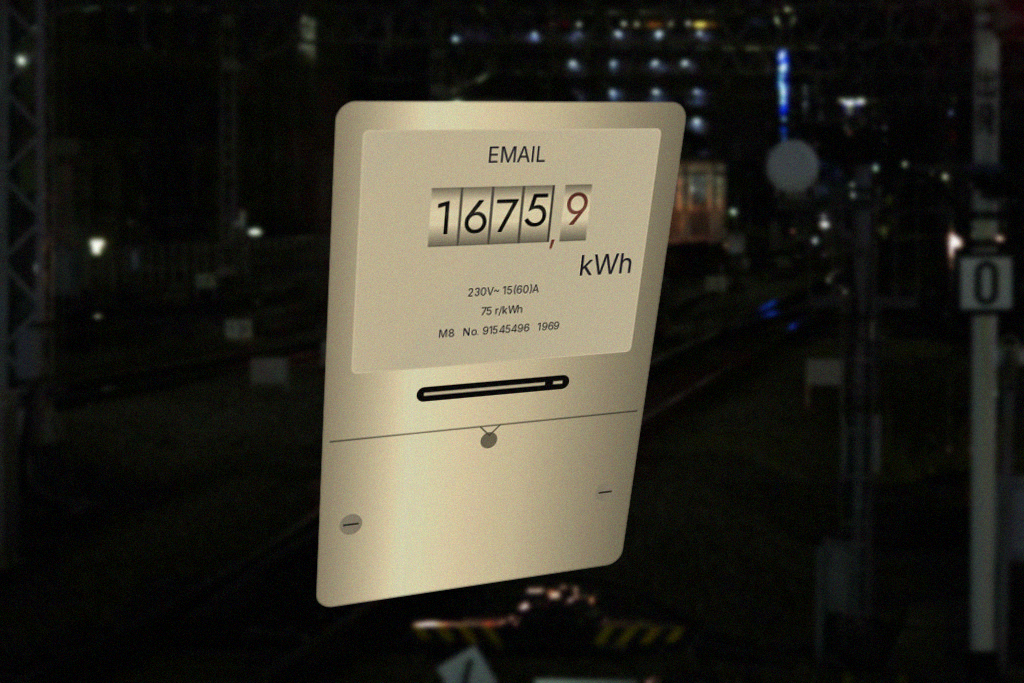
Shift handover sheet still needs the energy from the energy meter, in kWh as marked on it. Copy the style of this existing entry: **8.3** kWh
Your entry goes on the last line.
**1675.9** kWh
